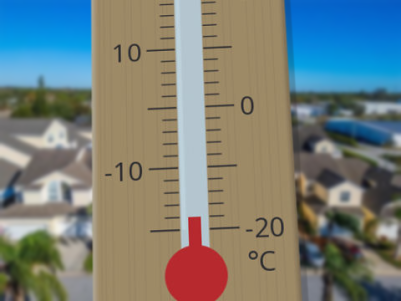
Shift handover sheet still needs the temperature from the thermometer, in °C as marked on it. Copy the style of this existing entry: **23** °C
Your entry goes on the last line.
**-18** °C
